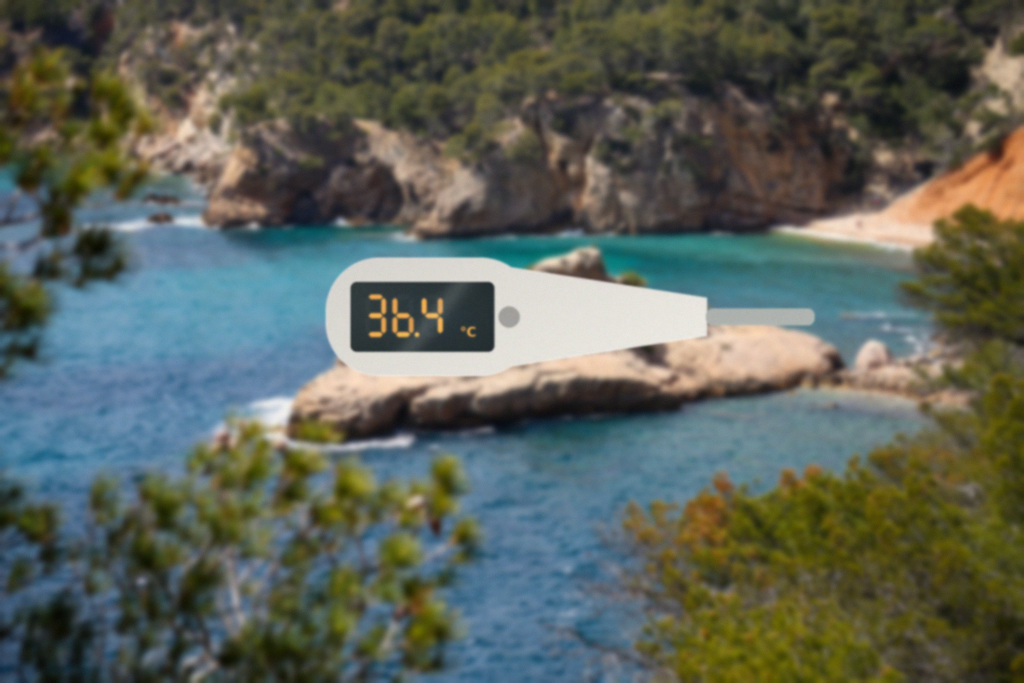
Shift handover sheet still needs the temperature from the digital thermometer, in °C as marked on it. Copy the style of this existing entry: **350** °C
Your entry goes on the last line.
**36.4** °C
